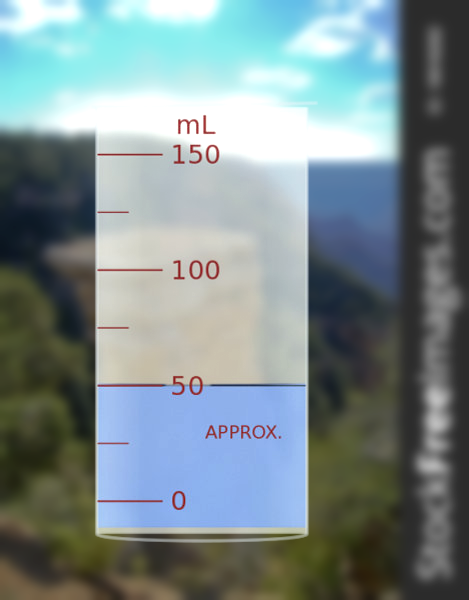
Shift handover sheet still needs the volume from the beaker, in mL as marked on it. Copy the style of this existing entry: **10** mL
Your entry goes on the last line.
**50** mL
